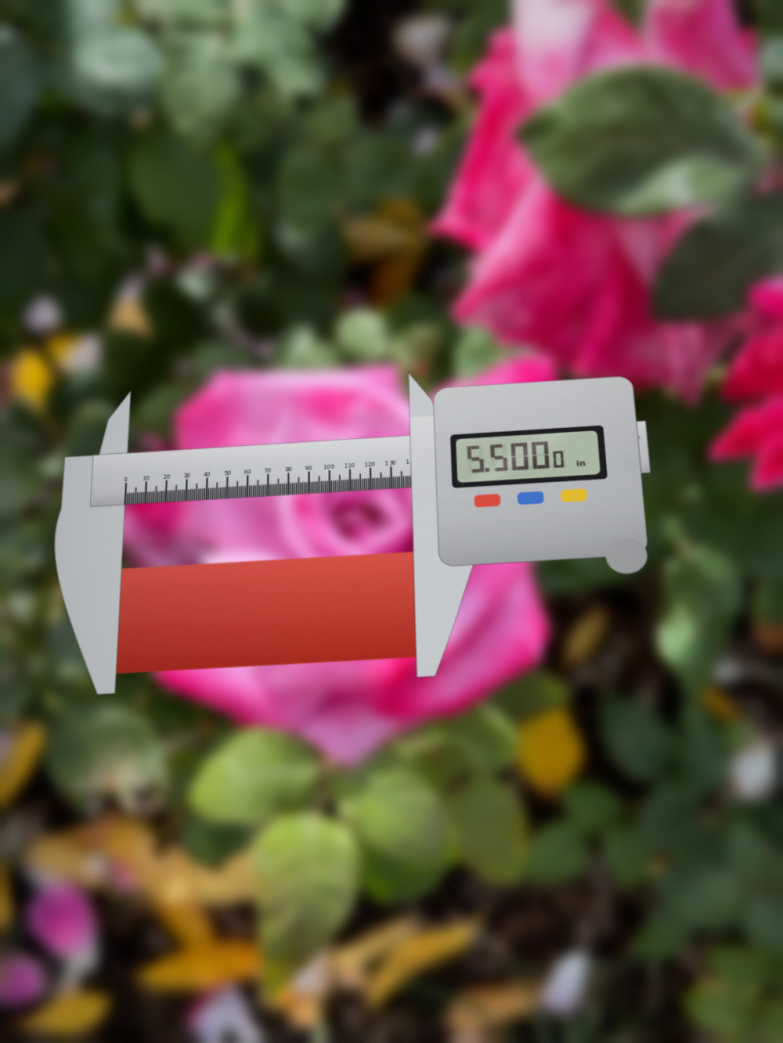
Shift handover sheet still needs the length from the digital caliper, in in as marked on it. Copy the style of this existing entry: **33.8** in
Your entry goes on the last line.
**5.5000** in
